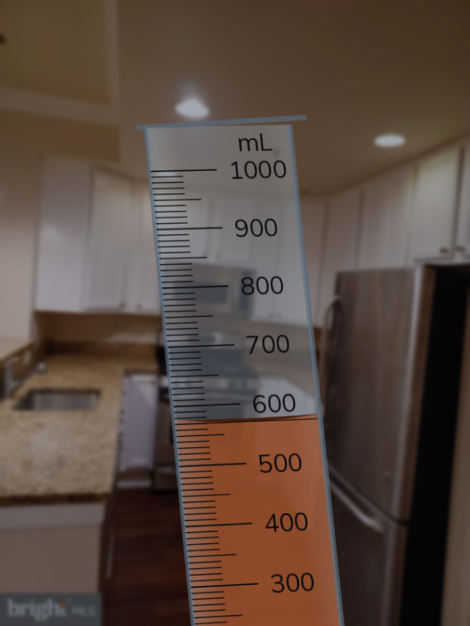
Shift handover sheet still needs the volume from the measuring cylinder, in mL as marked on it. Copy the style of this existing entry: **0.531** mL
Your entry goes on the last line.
**570** mL
